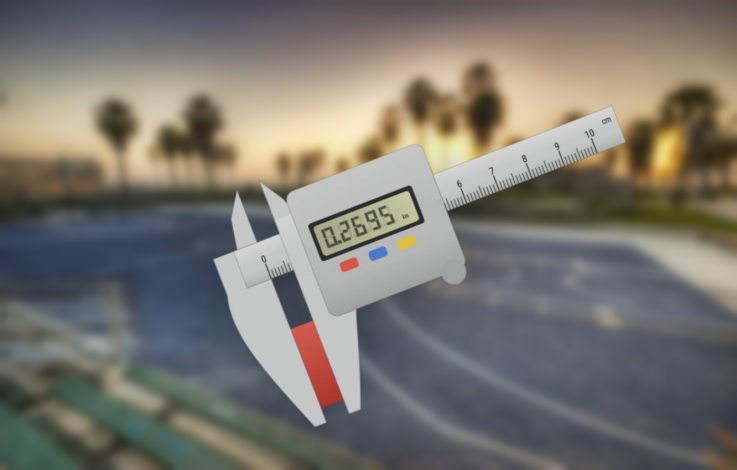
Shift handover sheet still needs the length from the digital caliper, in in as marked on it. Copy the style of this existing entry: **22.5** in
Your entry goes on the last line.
**0.2695** in
